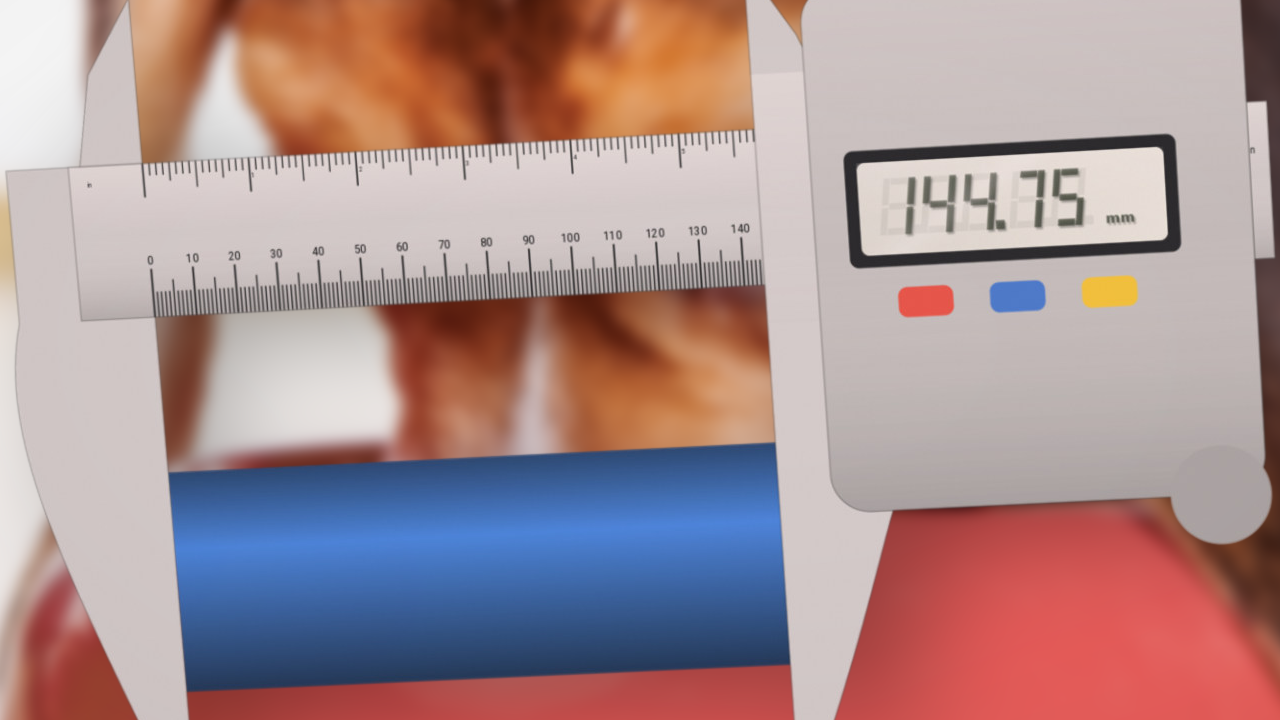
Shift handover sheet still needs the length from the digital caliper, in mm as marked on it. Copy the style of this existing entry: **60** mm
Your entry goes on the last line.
**144.75** mm
